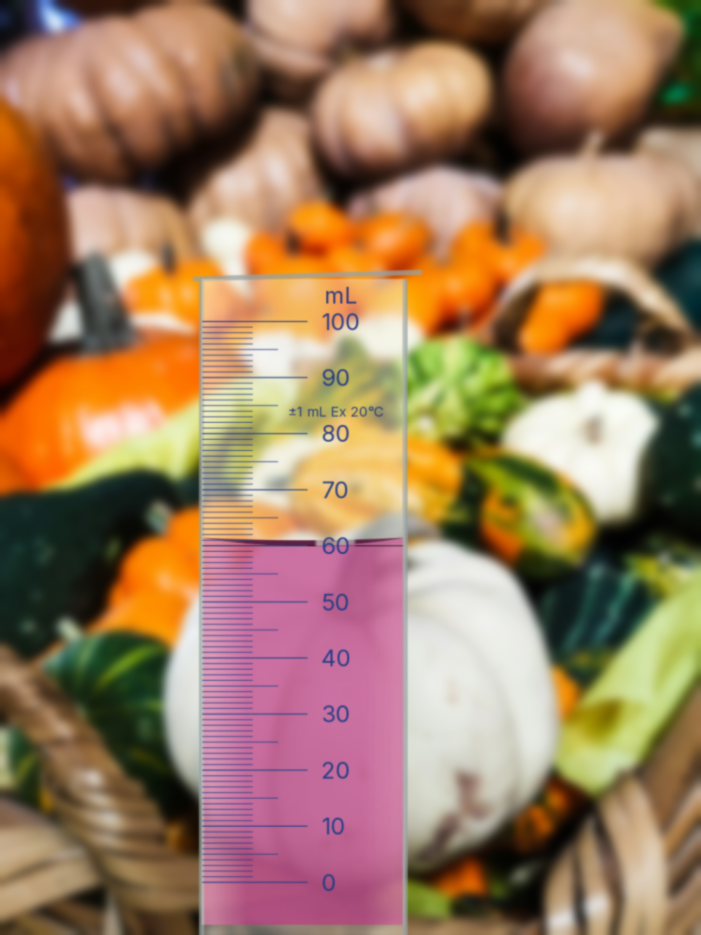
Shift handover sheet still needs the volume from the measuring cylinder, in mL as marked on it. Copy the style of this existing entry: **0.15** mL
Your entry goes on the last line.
**60** mL
